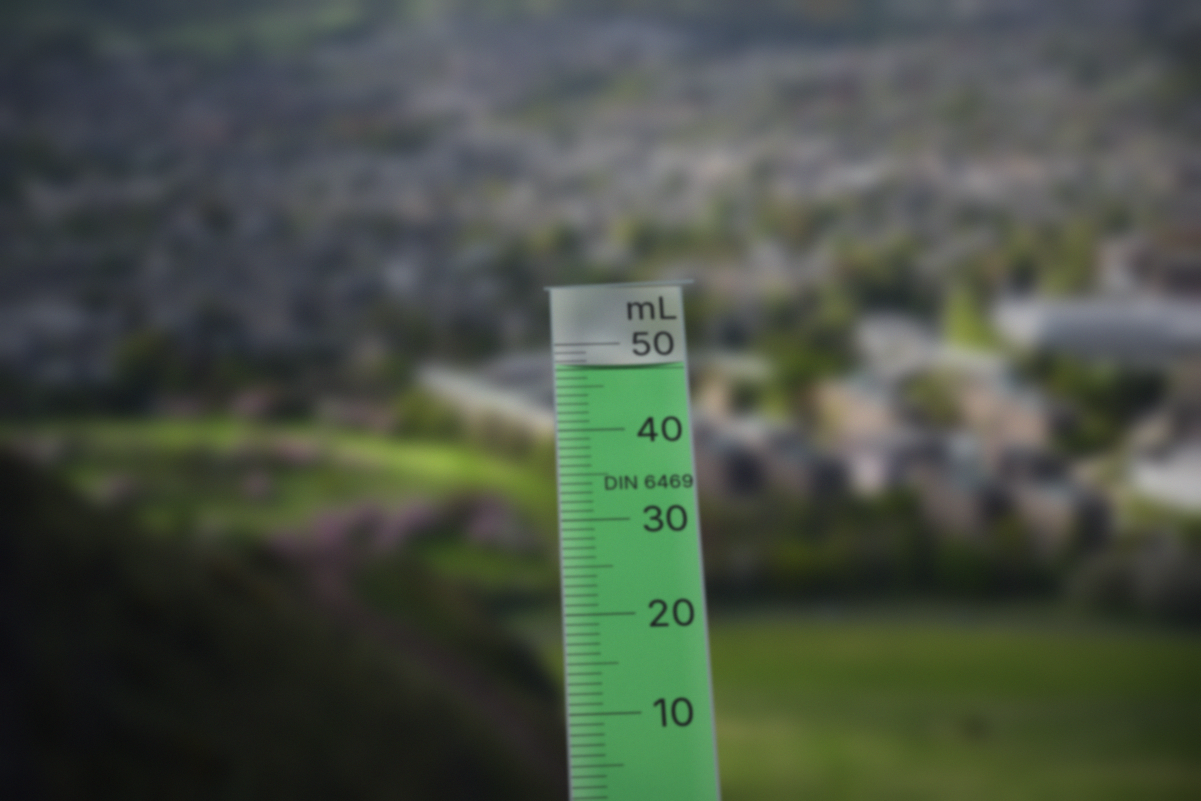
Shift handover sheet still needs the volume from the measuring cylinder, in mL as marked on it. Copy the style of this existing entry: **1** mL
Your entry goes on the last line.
**47** mL
